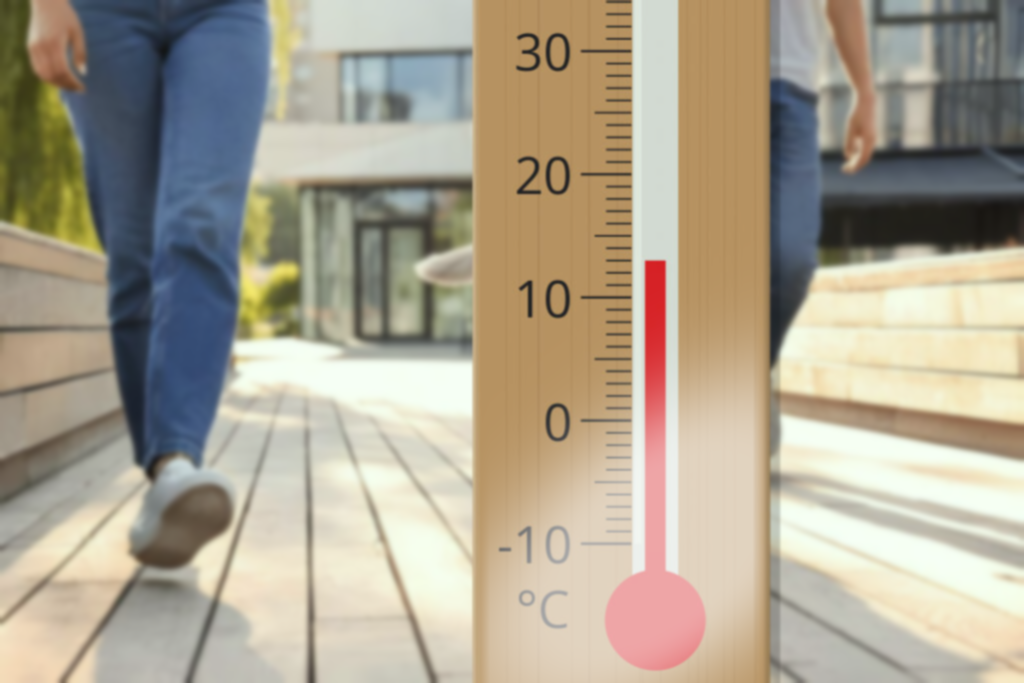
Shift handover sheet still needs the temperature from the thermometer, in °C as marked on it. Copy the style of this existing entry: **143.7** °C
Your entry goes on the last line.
**13** °C
